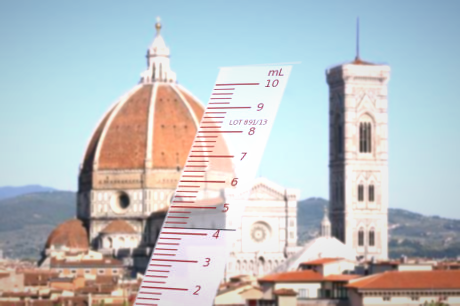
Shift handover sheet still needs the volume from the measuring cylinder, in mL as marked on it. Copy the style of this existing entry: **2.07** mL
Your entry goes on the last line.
**4.2** mL
